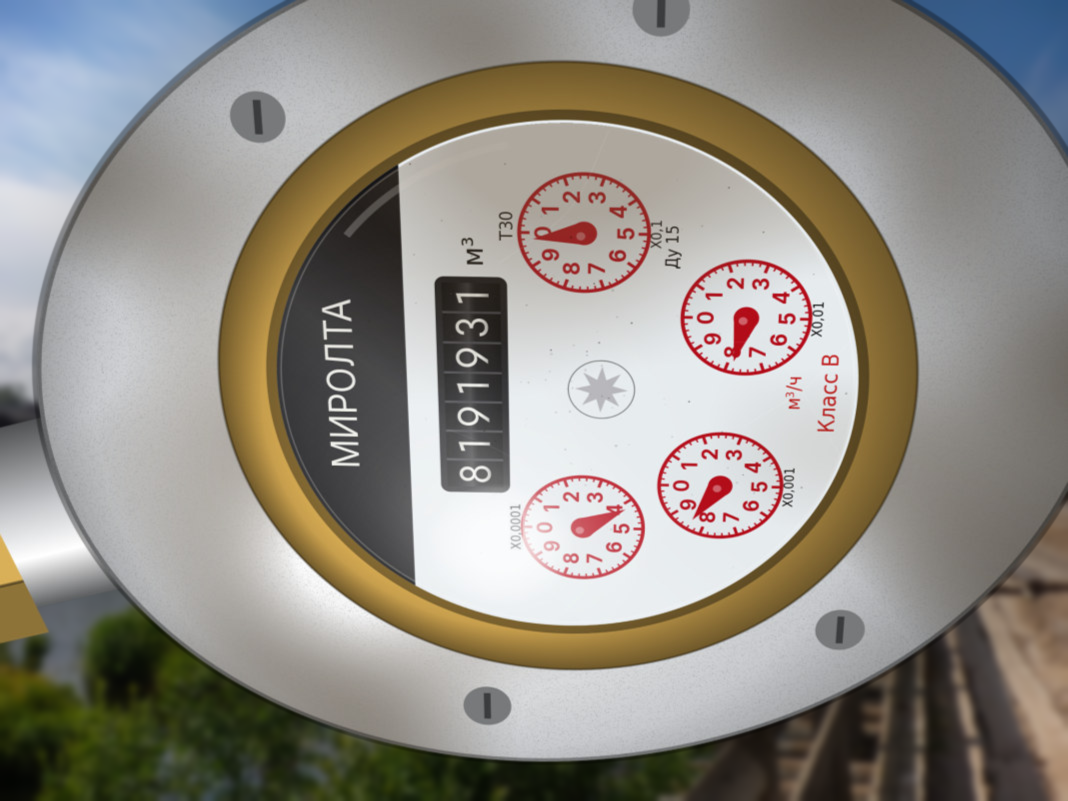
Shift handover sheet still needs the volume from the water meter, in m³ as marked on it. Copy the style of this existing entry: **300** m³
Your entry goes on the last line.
**8191930.9784** m³
